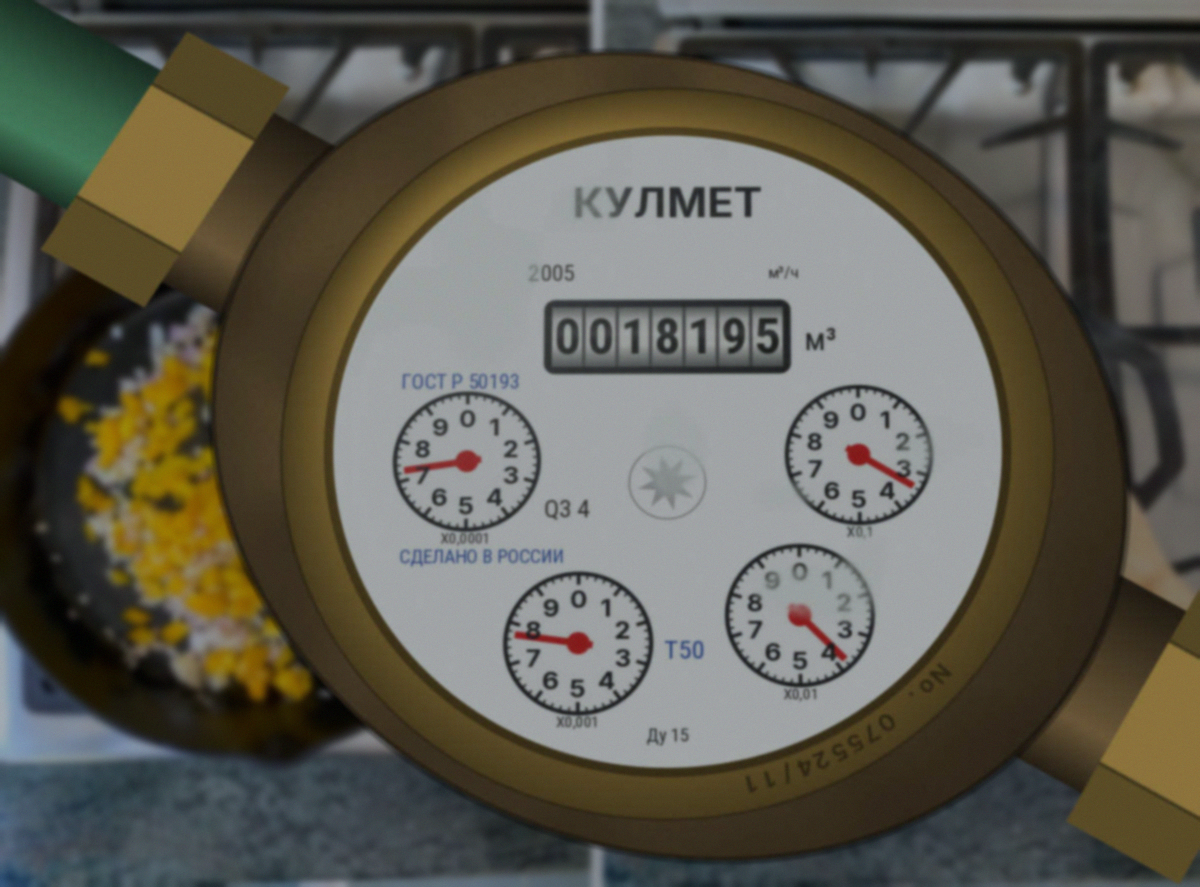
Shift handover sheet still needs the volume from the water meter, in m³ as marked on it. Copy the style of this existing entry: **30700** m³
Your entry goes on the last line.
**18195.3377** m³
